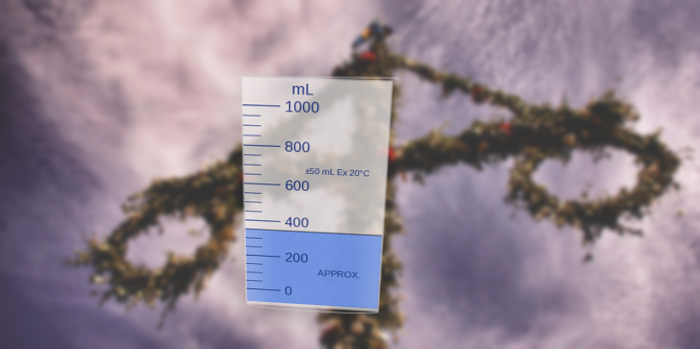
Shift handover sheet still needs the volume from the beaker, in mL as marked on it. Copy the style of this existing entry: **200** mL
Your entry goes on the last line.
**350** mL
